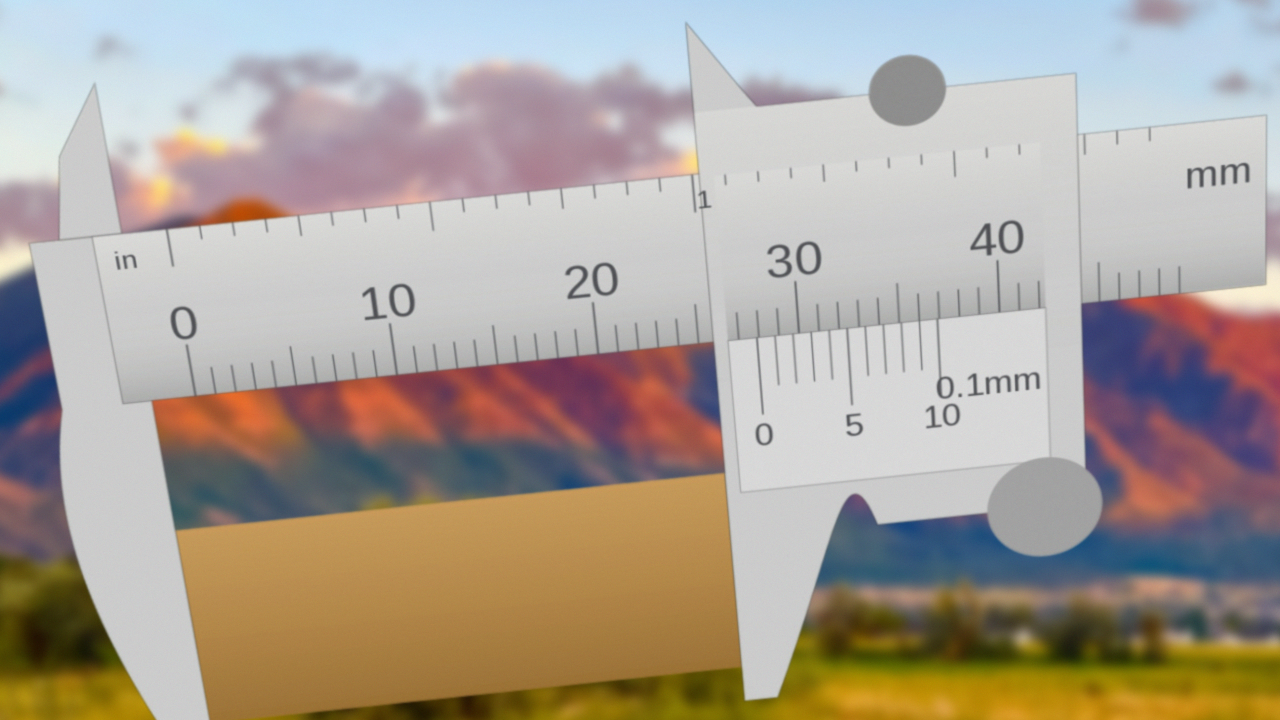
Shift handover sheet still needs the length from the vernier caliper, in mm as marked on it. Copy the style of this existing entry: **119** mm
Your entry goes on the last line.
**27.9** mm
